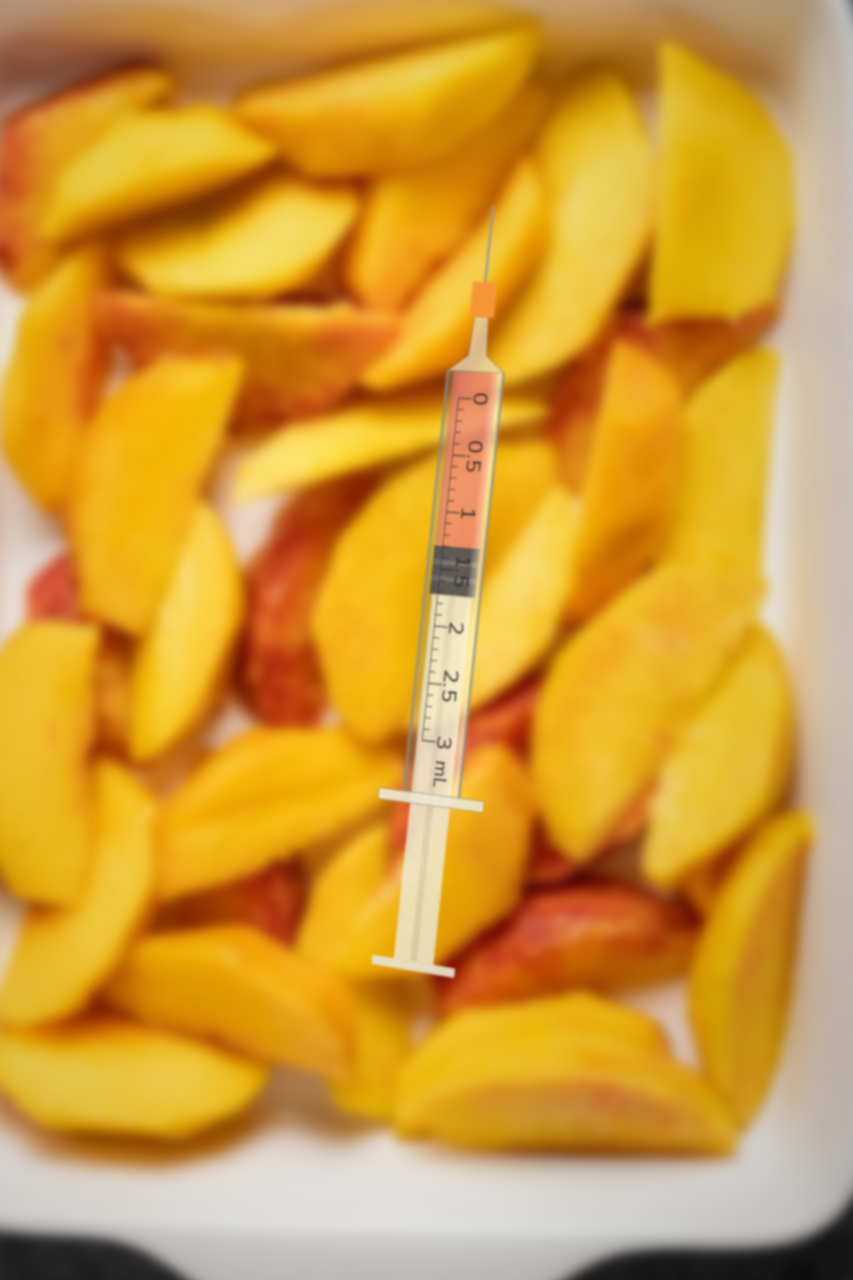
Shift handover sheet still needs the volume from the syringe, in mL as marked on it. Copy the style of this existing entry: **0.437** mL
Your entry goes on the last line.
**1.3** mL
